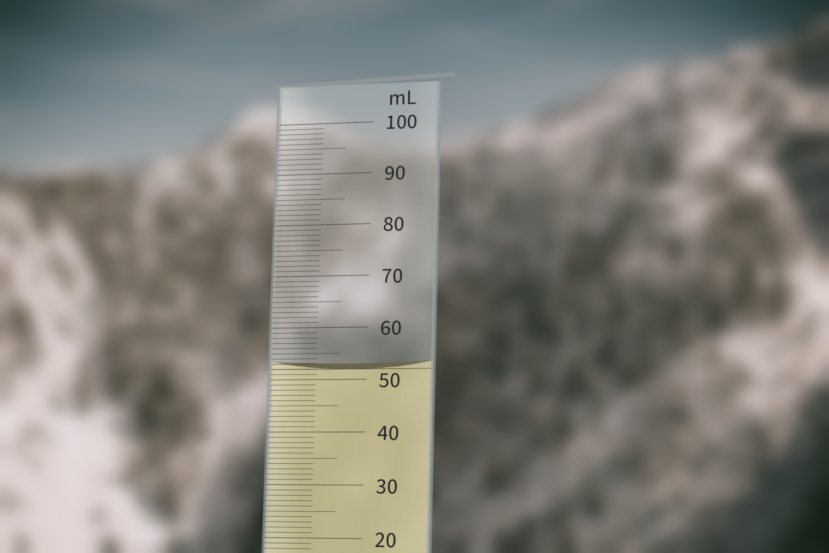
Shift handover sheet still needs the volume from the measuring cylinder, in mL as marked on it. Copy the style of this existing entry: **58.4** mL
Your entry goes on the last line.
**52** mL
